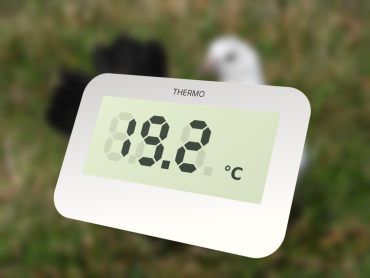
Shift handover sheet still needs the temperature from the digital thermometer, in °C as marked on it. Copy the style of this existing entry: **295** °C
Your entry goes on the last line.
**19.2** °C
